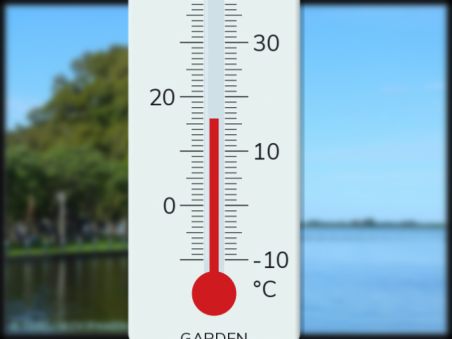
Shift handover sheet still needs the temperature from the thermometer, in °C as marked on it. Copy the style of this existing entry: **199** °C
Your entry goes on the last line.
**16** °C
